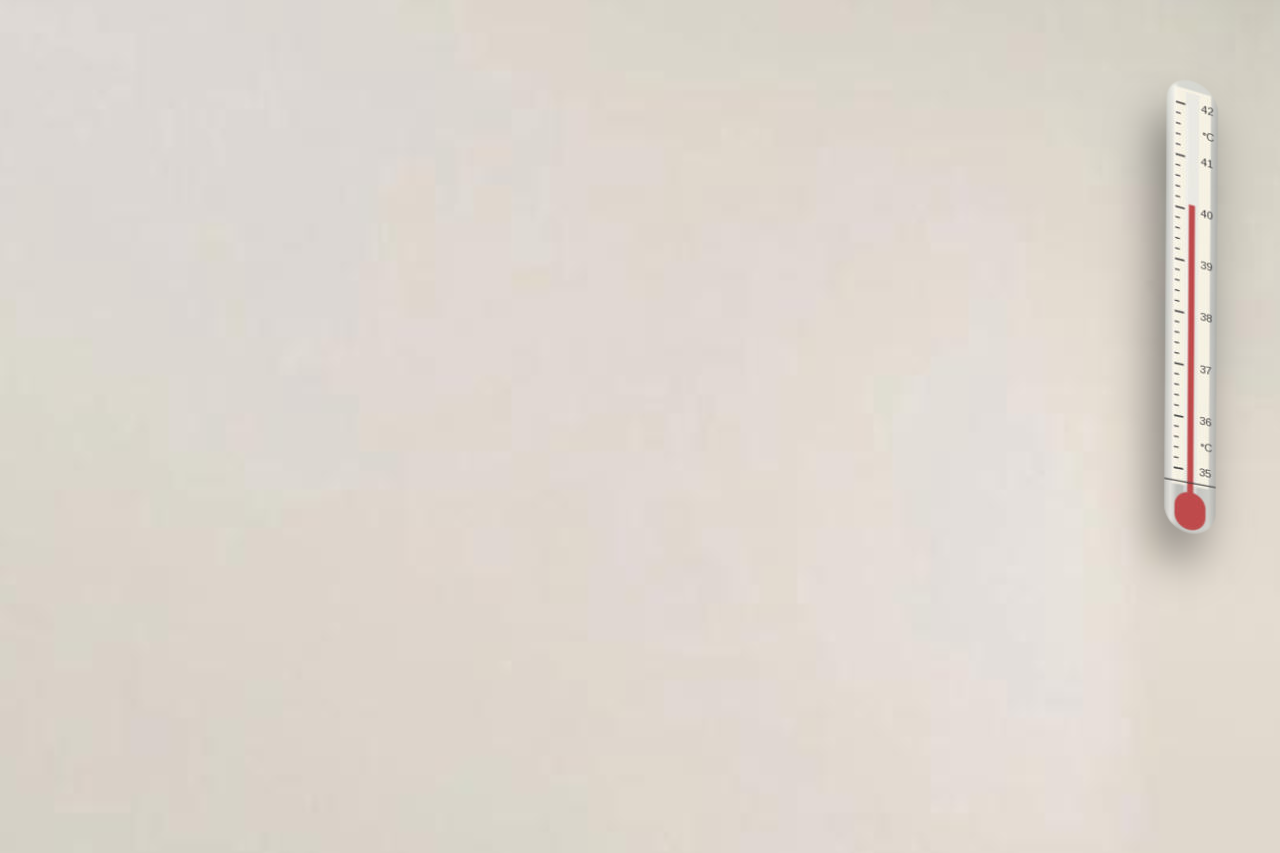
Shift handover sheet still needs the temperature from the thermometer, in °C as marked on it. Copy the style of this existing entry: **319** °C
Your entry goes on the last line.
**40.1** °C
